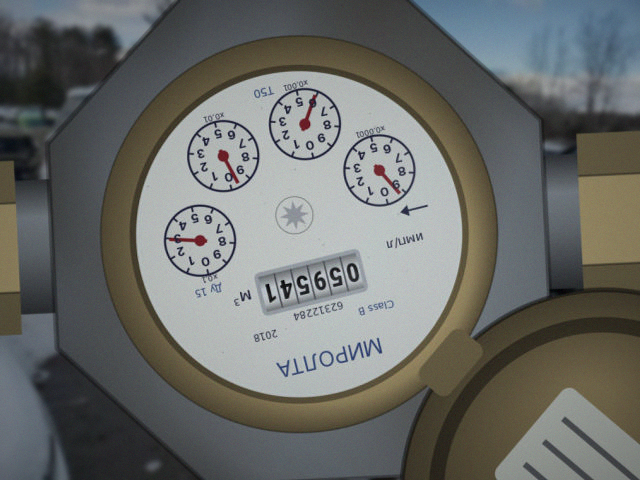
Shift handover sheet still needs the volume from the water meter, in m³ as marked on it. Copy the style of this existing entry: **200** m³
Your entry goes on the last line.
**59541.2959** m³
